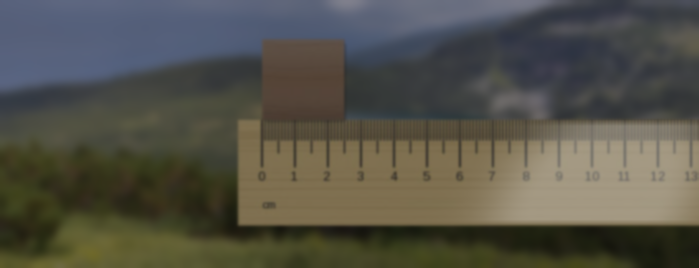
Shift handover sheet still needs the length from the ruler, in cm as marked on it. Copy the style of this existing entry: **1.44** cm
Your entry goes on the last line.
**2.5** cm
